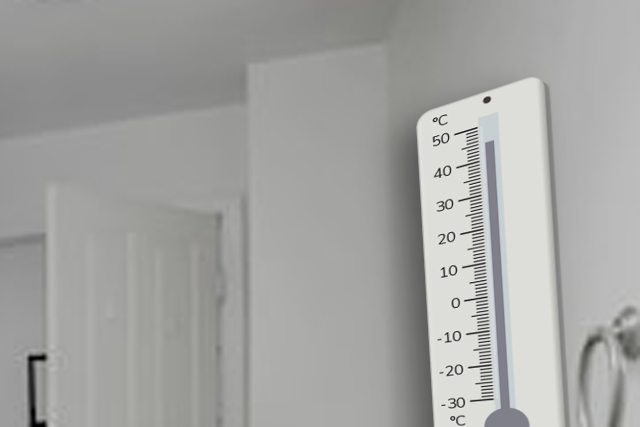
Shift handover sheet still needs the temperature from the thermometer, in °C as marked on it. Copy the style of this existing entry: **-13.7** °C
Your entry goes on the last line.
**45** °C
